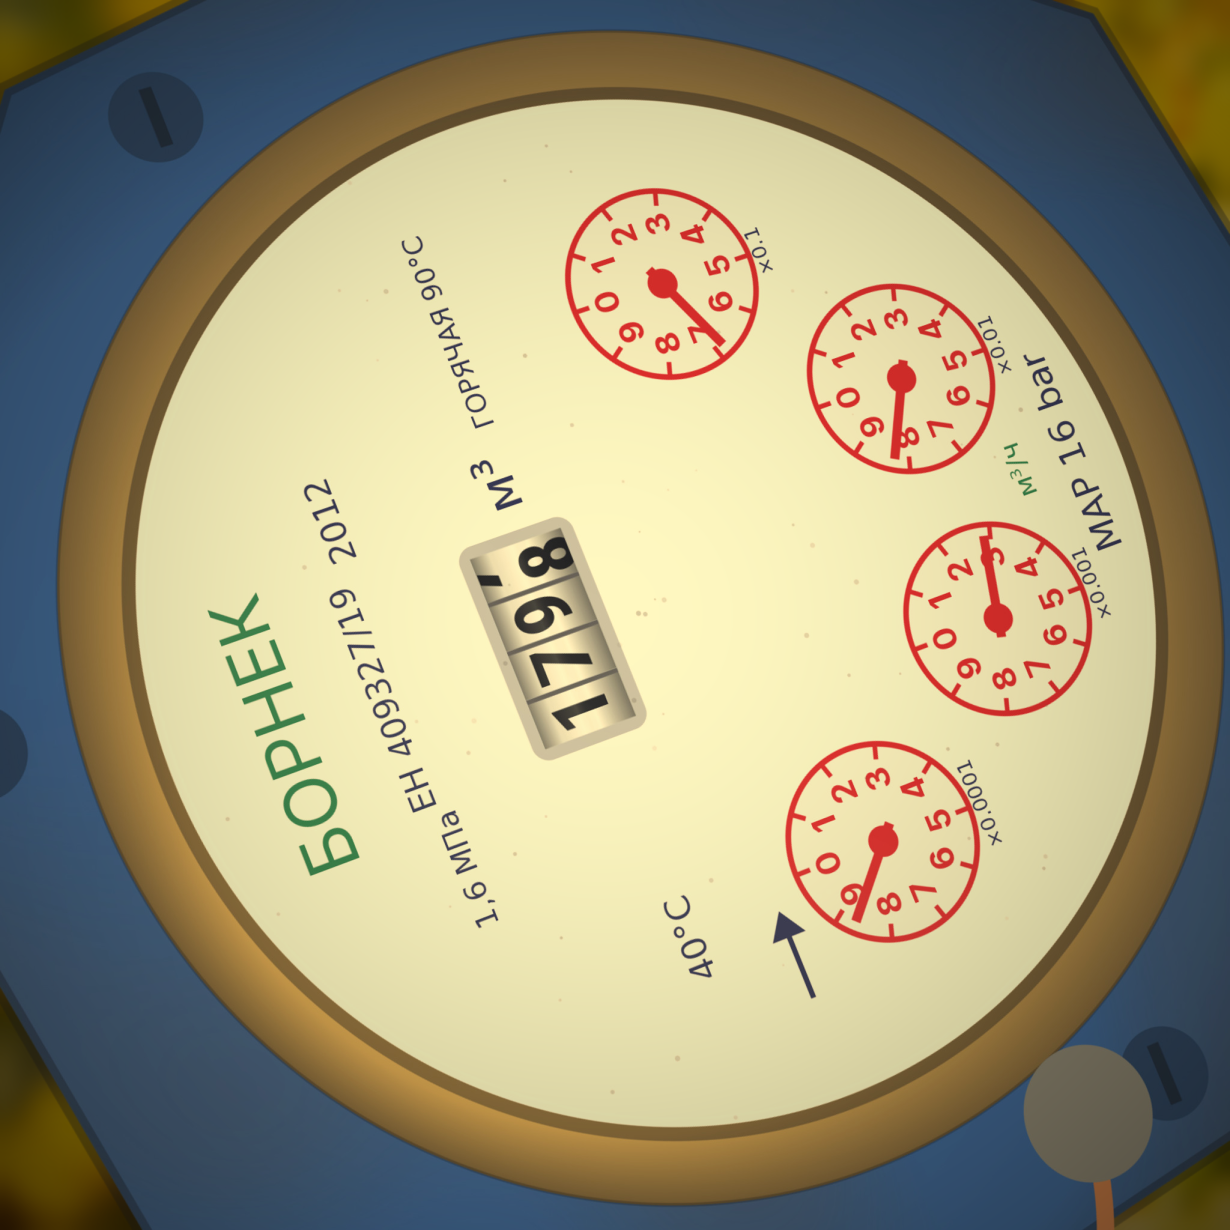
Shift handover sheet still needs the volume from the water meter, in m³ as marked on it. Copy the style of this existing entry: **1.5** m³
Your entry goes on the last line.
**1797.6828** m³
